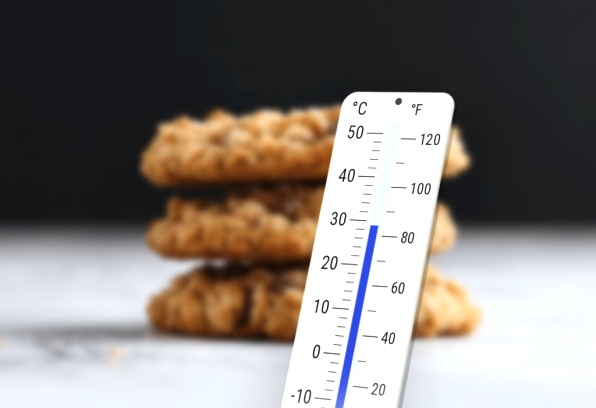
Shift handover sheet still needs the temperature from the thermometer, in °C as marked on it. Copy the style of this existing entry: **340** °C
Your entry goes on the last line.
**29** °C
